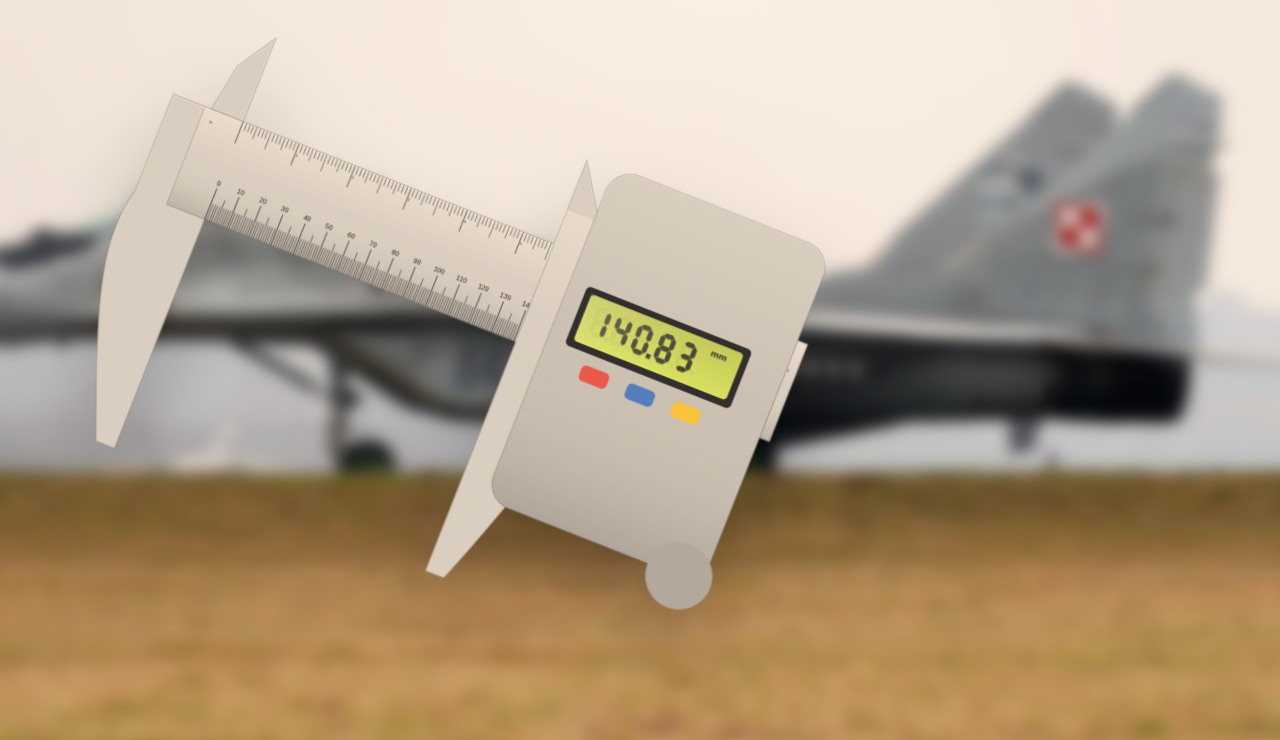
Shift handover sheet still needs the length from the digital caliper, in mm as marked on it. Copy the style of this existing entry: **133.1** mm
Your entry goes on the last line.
**140.83** mm
